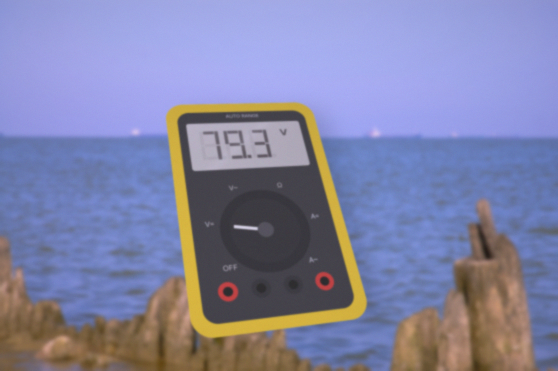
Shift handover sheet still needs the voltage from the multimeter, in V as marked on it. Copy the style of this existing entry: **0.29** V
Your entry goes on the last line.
**79.3** V
